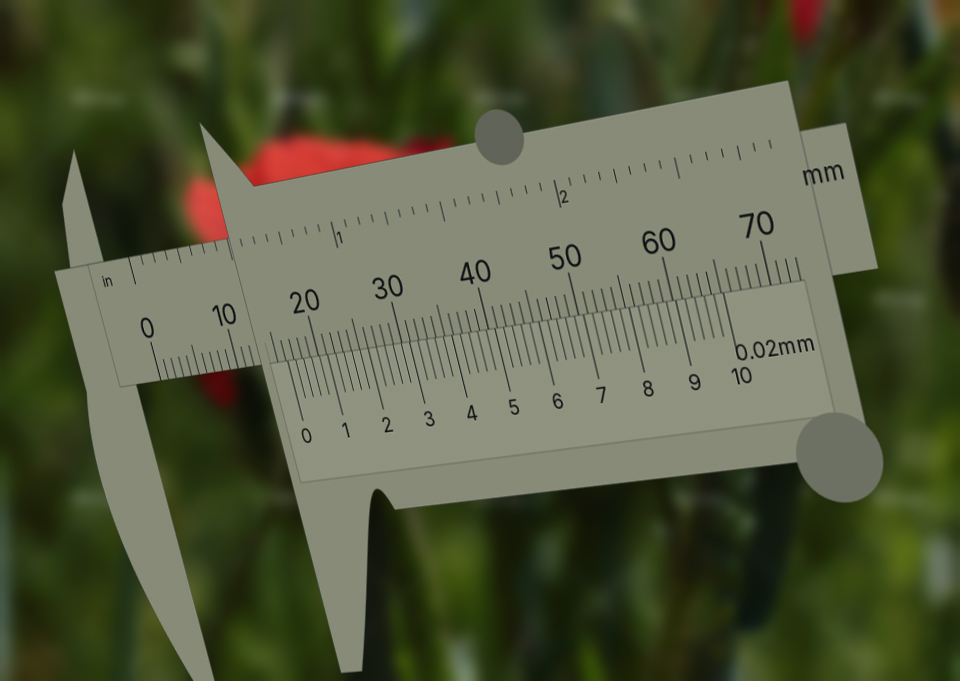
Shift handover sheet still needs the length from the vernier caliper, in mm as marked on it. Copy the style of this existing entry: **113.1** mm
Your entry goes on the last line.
**16.2** mm
